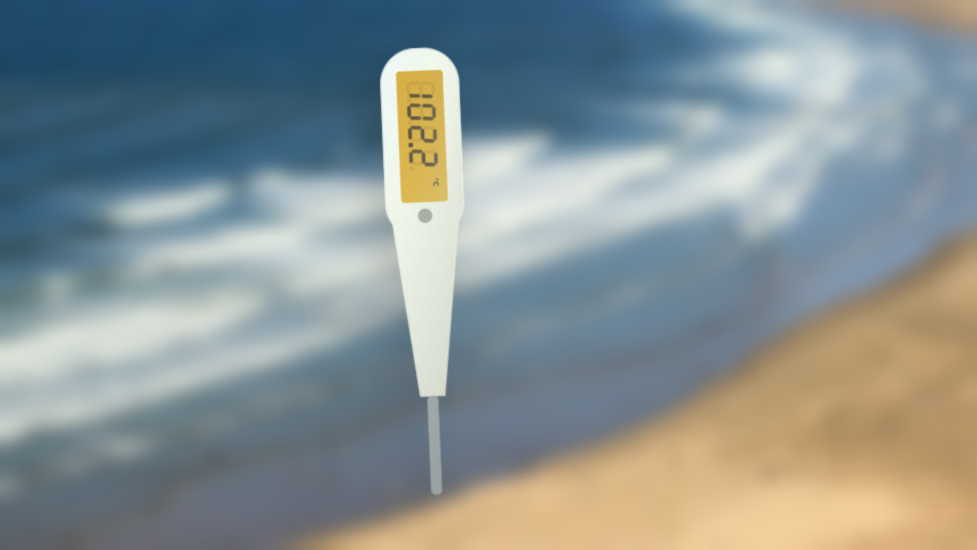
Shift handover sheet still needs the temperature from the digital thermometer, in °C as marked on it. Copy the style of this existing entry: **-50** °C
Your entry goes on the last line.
**102.2** °C
